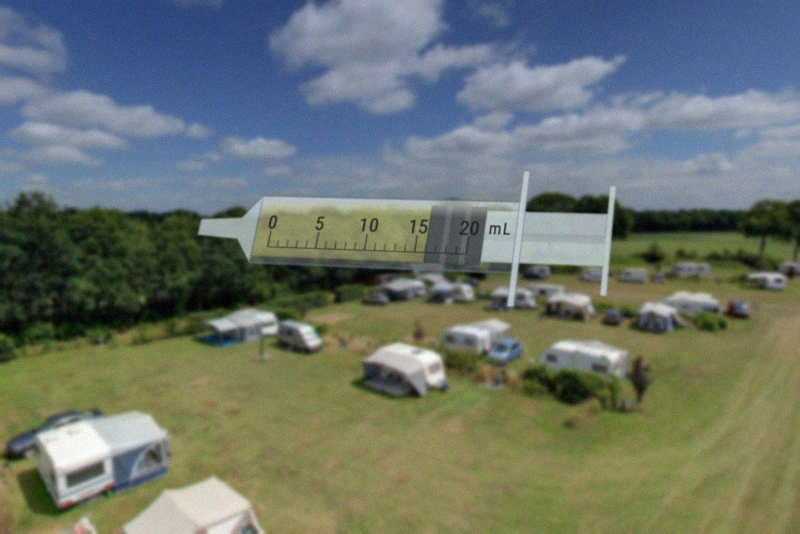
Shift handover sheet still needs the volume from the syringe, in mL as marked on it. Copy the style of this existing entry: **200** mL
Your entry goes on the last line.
**16** mL
